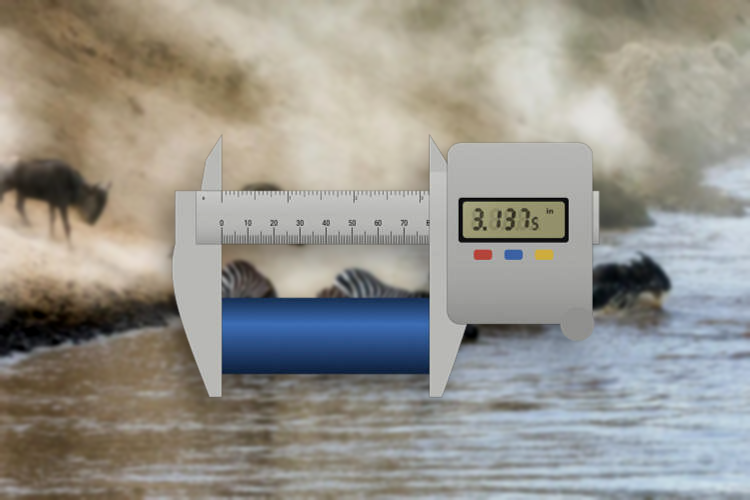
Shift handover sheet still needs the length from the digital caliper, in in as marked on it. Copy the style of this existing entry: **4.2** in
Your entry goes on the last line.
**3.1375** in
